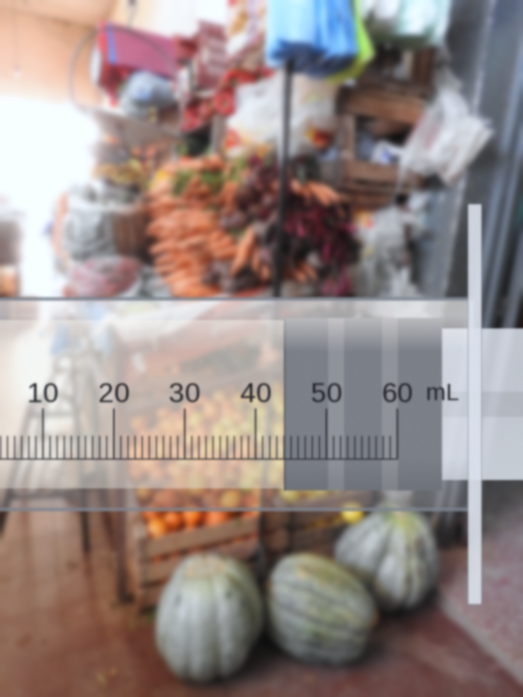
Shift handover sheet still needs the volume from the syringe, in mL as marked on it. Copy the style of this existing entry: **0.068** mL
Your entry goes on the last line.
**44** mL
